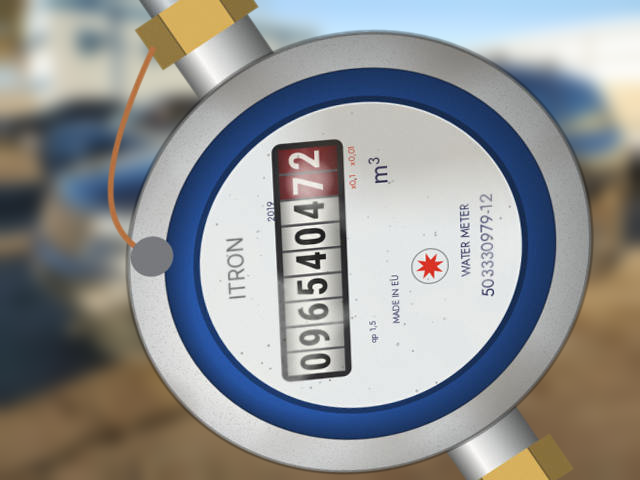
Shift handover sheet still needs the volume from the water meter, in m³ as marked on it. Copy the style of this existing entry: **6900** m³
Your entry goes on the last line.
**965404.72** m³
